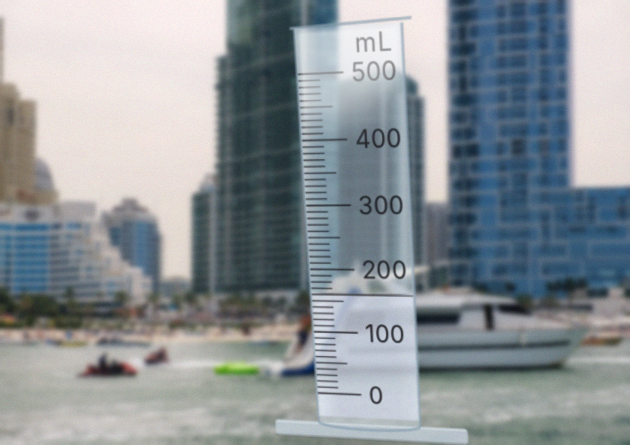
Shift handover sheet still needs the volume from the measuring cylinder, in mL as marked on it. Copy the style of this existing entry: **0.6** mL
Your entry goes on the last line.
**160** mL
